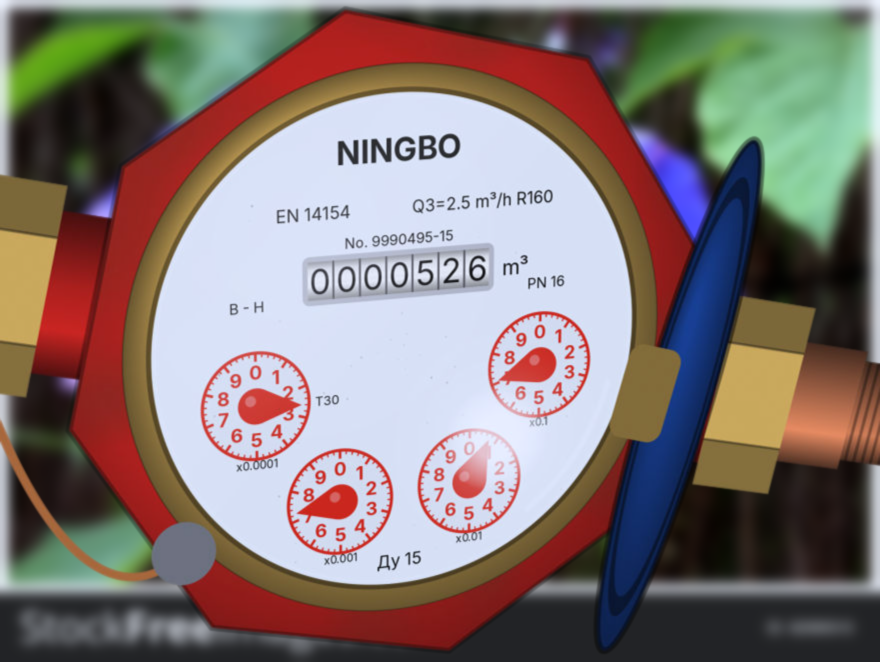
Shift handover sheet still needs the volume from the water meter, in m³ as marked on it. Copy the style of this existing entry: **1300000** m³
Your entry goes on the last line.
**526.7072** m³
